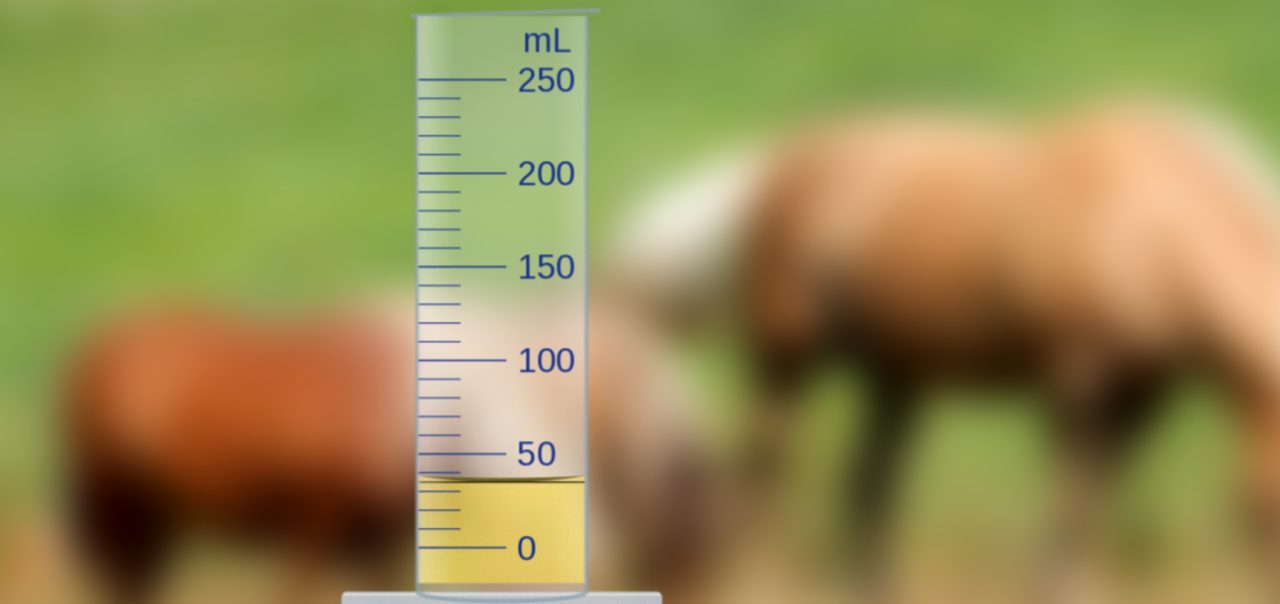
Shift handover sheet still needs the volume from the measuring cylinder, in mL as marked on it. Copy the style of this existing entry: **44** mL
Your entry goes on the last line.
**35** mL
